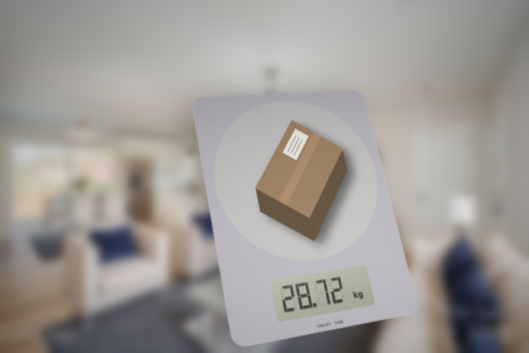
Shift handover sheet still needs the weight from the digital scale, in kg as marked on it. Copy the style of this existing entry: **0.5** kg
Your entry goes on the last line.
**28.72** kg
